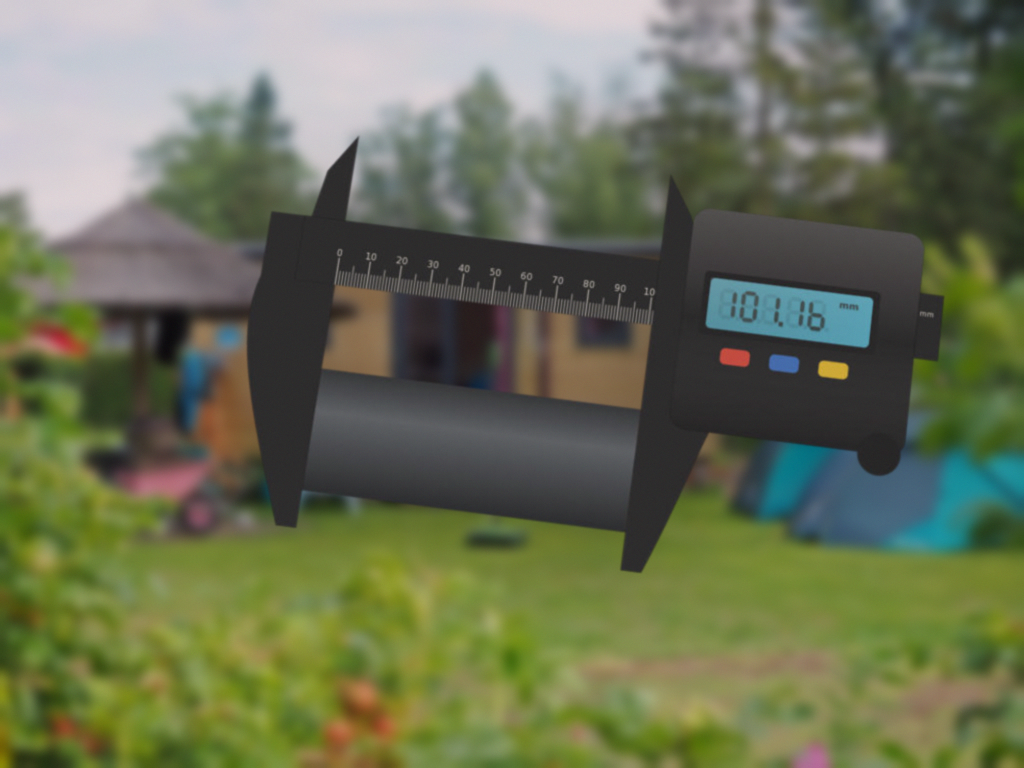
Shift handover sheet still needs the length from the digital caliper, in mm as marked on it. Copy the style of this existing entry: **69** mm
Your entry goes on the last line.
**101.16** mm
